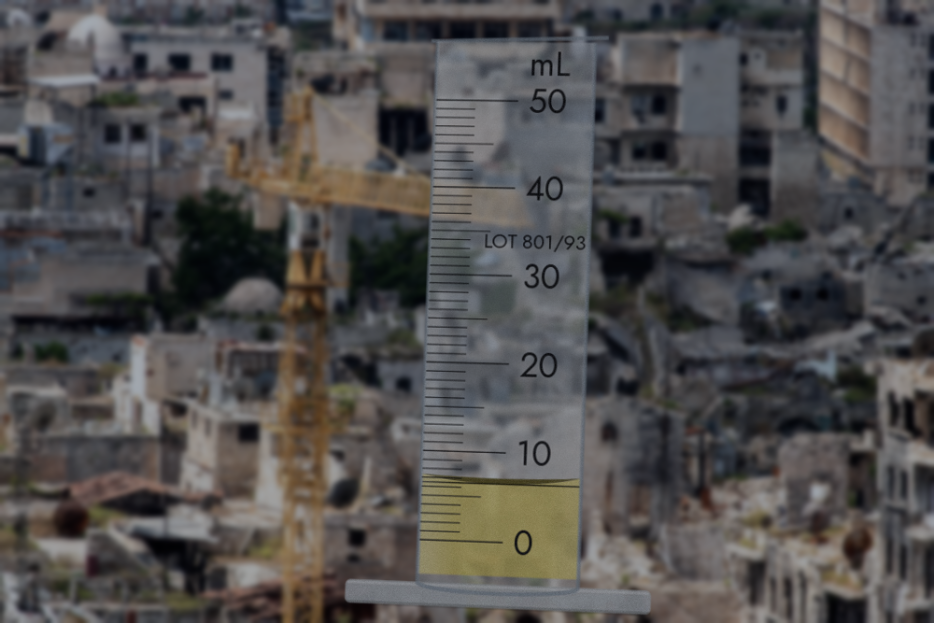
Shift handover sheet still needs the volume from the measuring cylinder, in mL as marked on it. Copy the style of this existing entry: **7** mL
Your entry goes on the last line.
**6.5** mL
